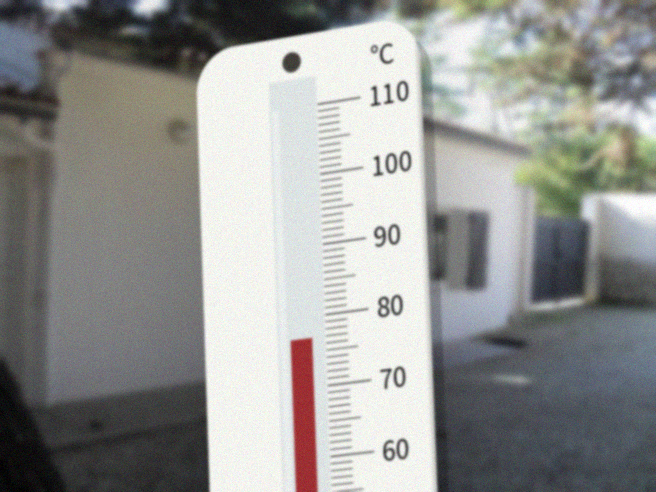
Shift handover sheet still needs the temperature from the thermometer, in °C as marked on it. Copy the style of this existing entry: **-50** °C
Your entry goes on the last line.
**77** °C
